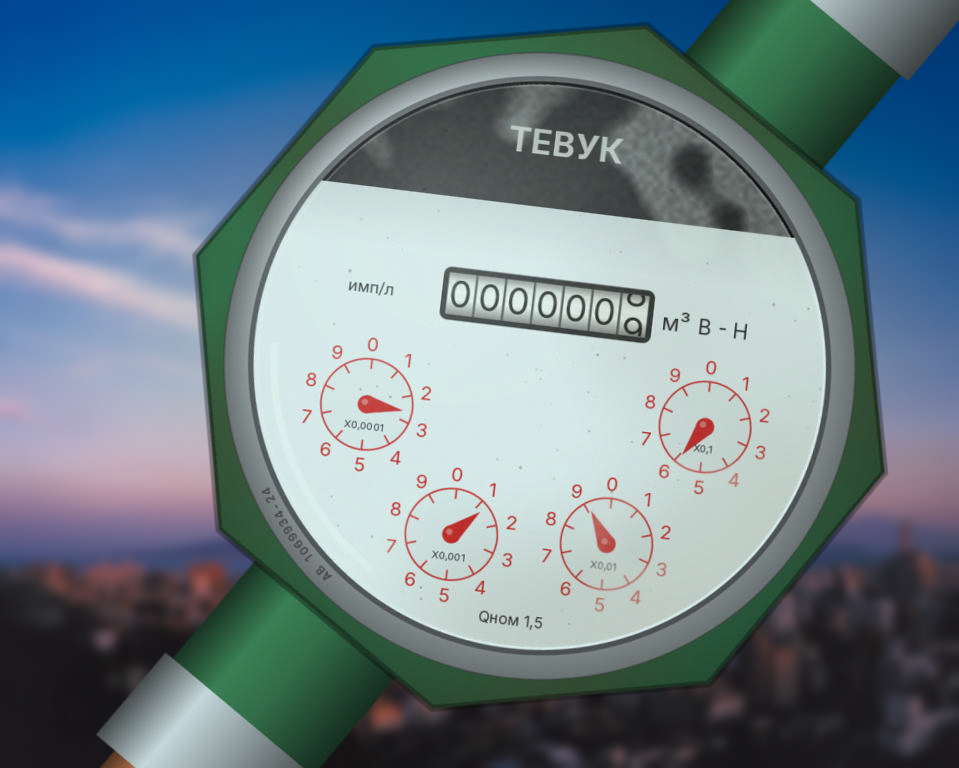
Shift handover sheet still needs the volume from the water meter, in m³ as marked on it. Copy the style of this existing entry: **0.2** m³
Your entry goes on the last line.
**8.5912** m³
